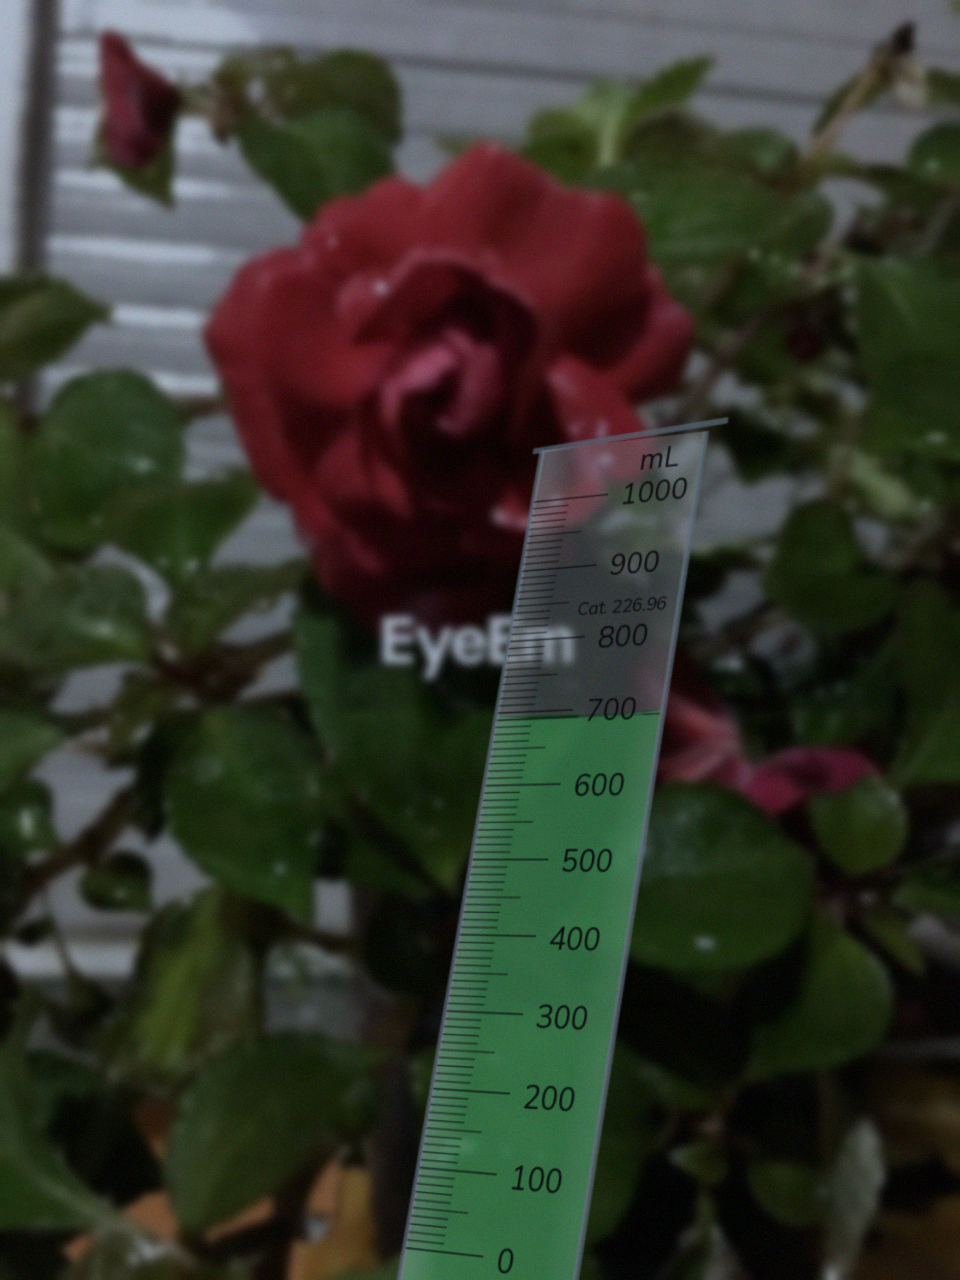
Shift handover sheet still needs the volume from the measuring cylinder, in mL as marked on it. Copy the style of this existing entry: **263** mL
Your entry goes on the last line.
**690** mL
